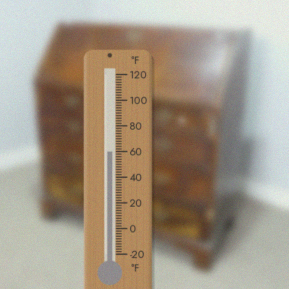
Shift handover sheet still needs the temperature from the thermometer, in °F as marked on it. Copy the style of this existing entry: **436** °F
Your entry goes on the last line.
**60** °F
